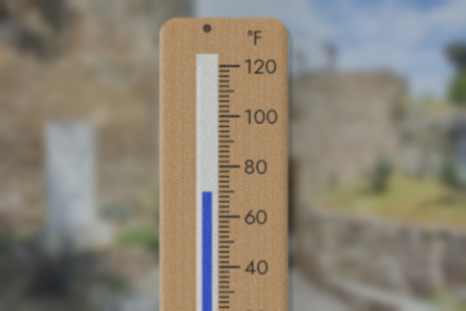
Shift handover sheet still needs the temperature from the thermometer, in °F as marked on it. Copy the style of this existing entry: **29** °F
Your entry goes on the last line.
**70** °F
